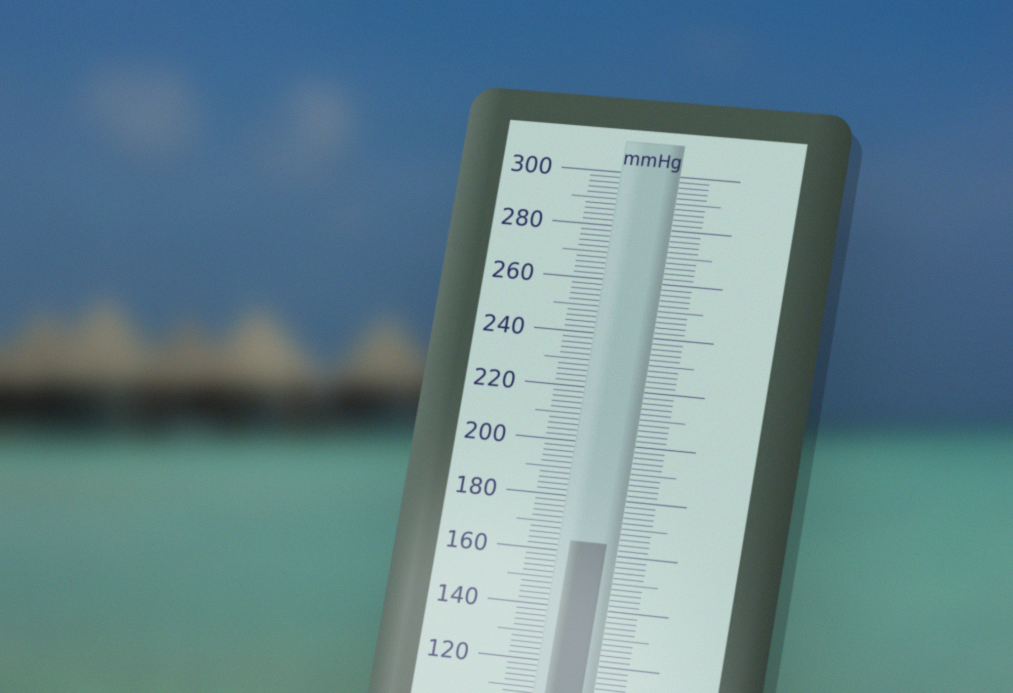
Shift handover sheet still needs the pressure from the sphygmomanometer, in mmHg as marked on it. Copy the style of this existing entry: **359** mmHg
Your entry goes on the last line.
**164** mmHg
